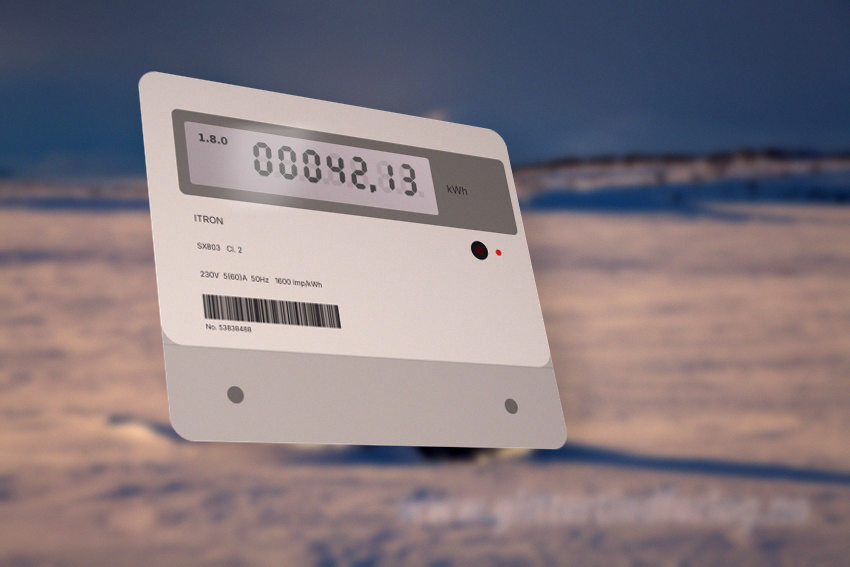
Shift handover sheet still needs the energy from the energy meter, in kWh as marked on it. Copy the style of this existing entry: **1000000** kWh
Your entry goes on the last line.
**42.13** kWh
